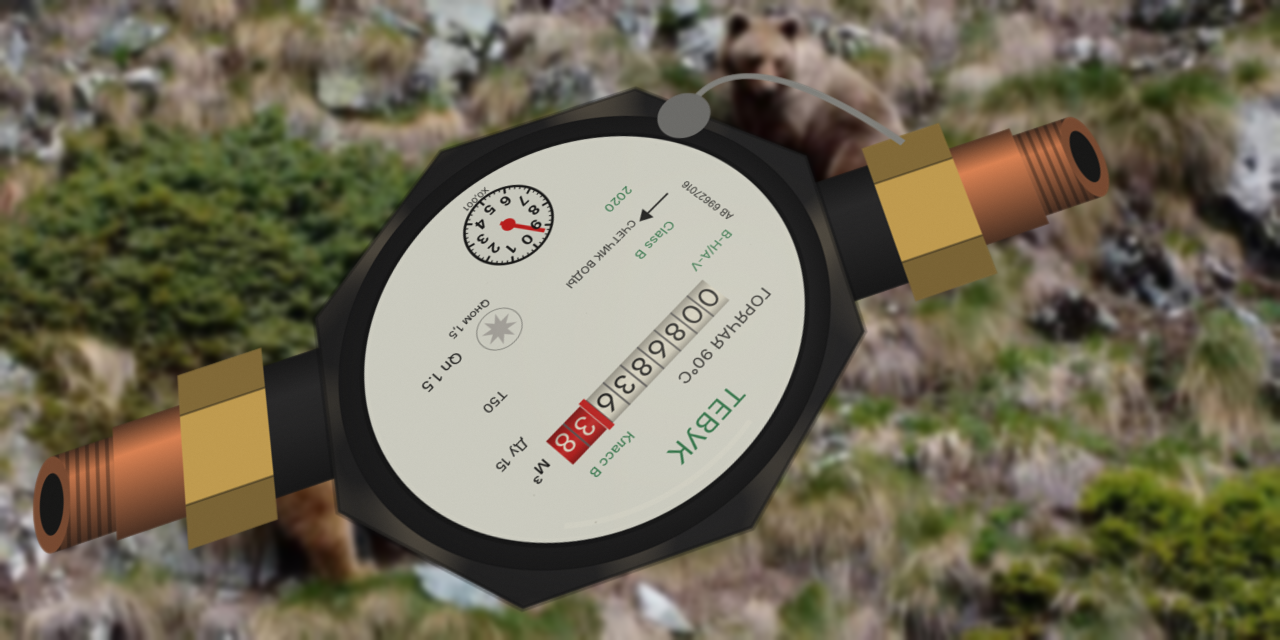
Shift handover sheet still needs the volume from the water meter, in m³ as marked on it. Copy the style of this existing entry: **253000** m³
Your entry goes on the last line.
**86836.379** m³
